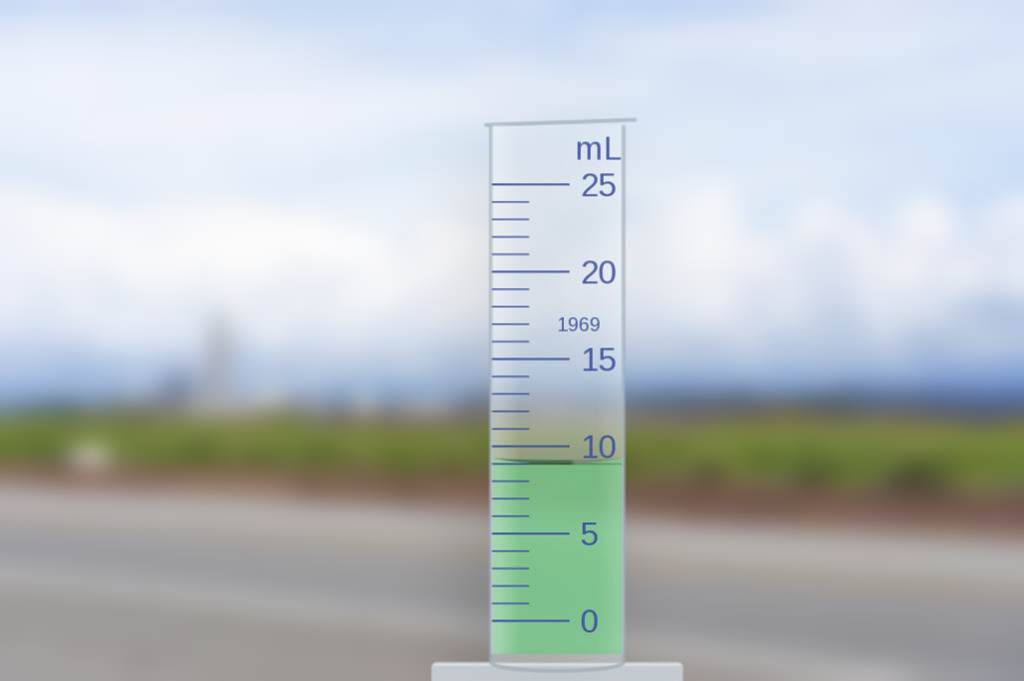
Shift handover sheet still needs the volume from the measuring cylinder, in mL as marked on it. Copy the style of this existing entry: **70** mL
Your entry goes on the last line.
**9** mL
